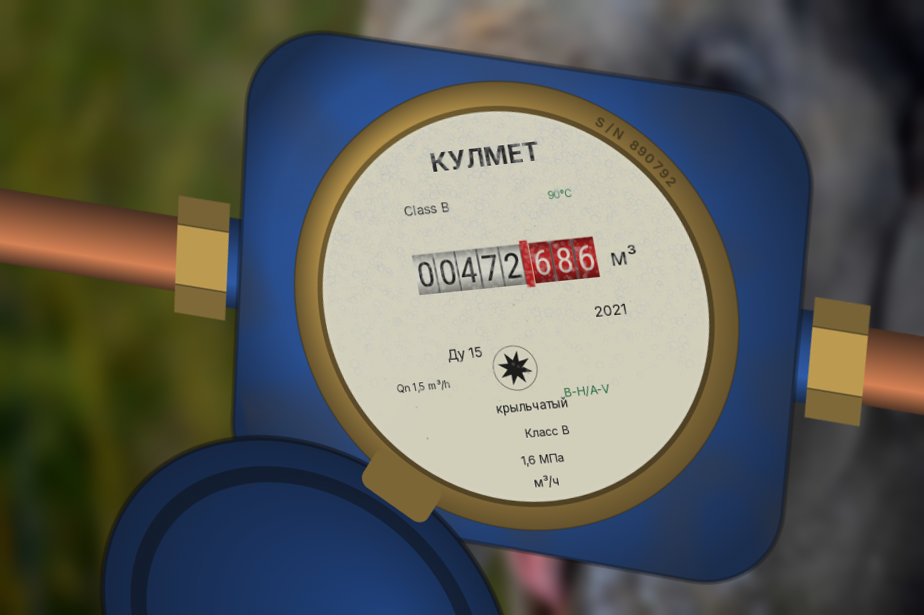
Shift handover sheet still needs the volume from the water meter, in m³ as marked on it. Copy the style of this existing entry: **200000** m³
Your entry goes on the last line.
**472.686** m³
